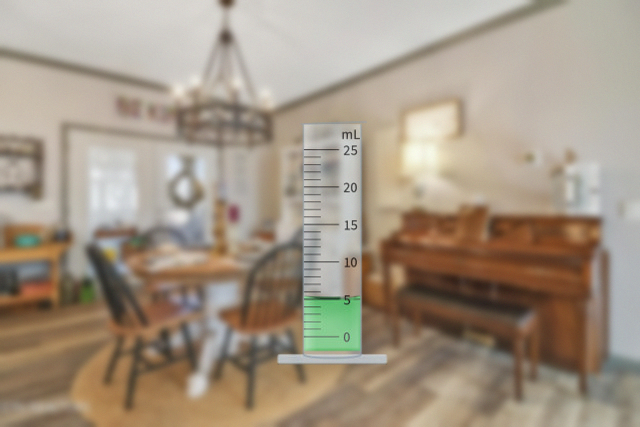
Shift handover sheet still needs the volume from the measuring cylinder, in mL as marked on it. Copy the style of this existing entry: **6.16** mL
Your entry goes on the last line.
**5** mL
